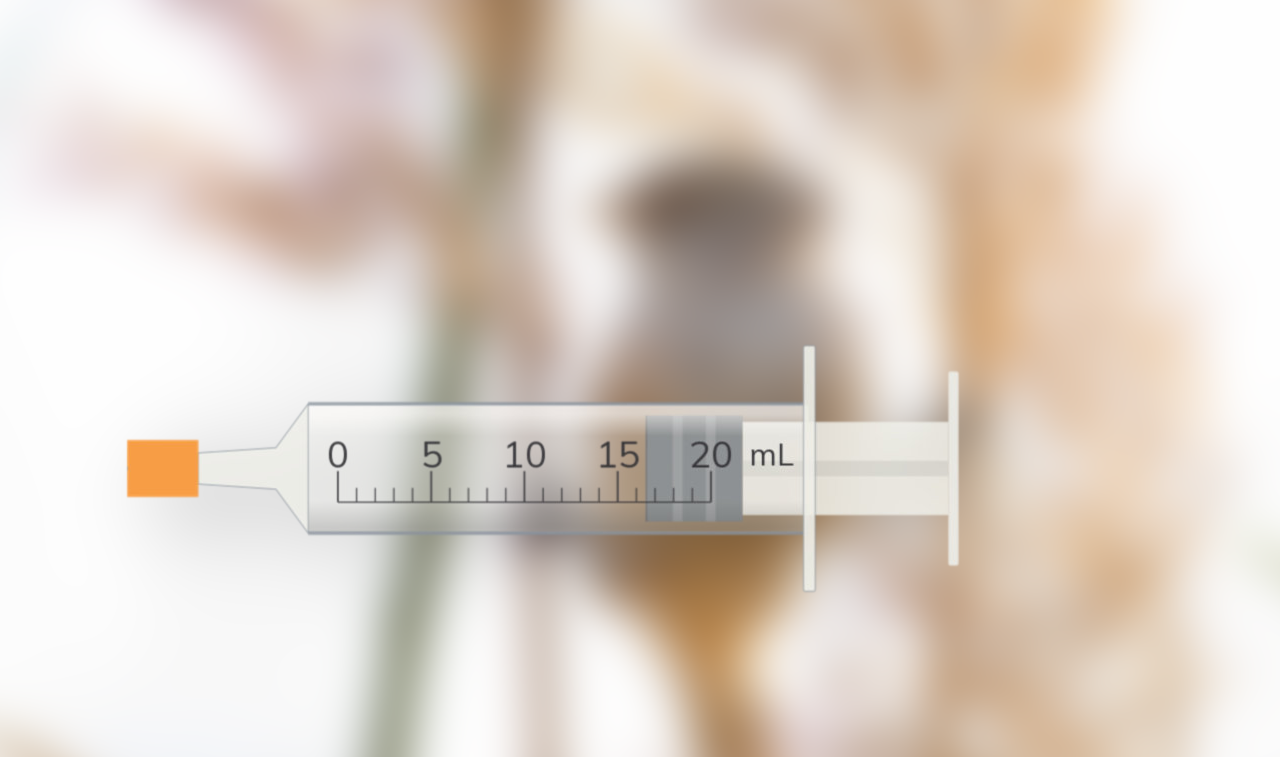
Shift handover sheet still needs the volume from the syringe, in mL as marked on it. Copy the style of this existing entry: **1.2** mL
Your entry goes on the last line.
**16.5** mL
